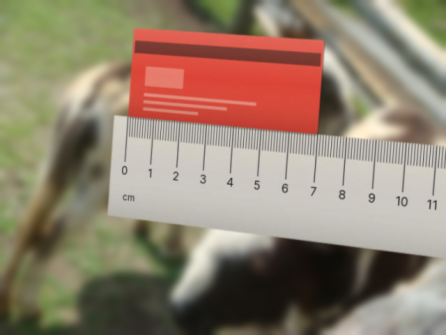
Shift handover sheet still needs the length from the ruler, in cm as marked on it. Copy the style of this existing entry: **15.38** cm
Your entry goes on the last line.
**7** cm
